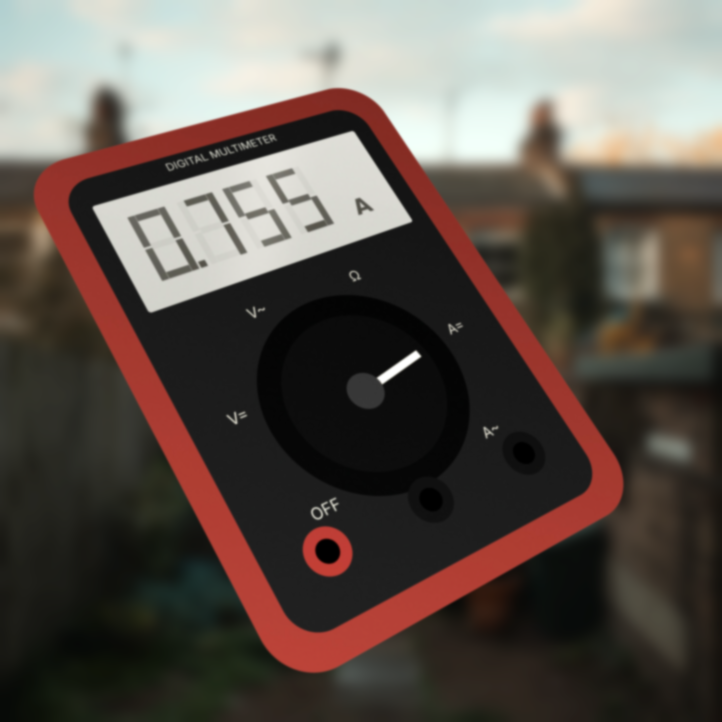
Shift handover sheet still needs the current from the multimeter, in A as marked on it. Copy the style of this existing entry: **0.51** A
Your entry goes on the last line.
**0.755** A
